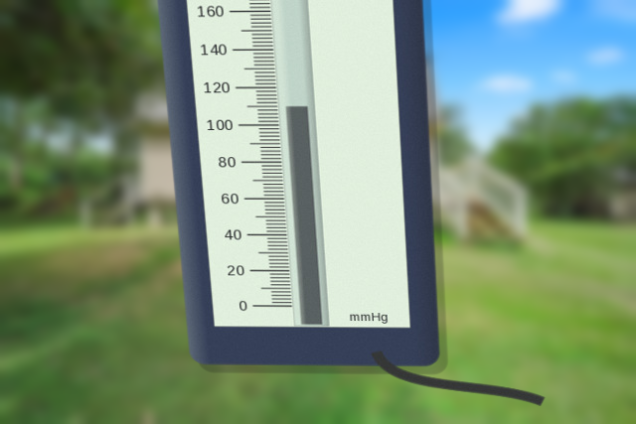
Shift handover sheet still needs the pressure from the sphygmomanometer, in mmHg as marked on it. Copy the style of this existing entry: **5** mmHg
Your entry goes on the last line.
**110** mmHg
